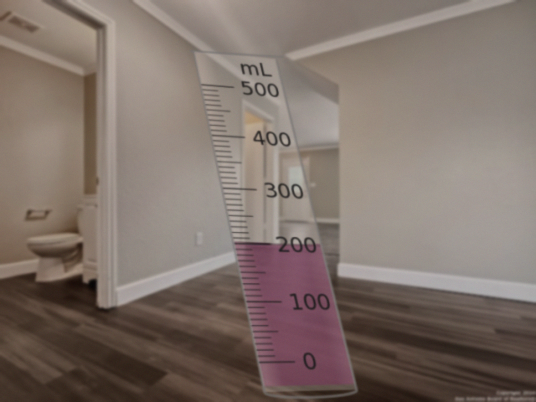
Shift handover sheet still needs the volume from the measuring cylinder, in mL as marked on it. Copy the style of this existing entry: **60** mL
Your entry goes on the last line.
**200** mL
